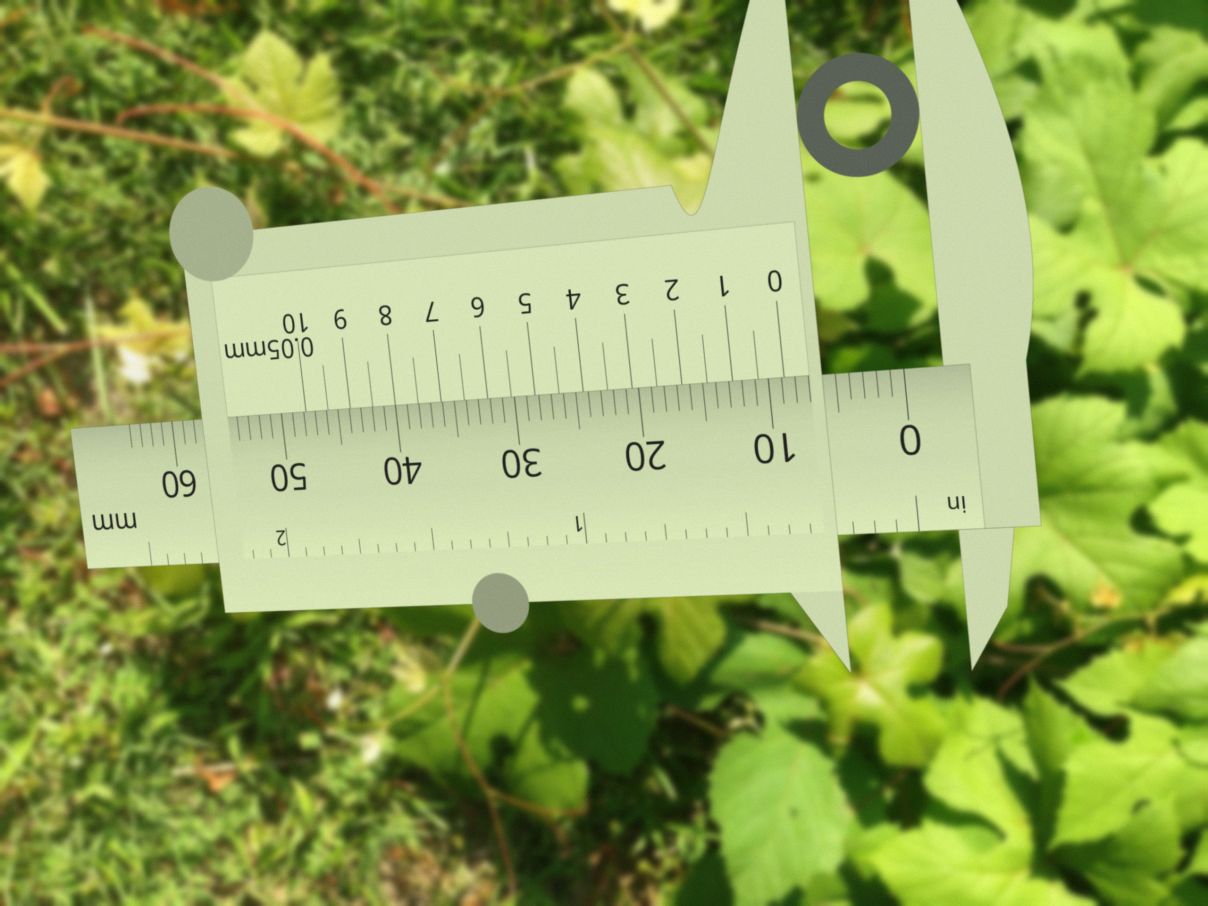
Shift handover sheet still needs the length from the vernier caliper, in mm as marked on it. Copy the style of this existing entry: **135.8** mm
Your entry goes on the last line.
**8.8** mm
